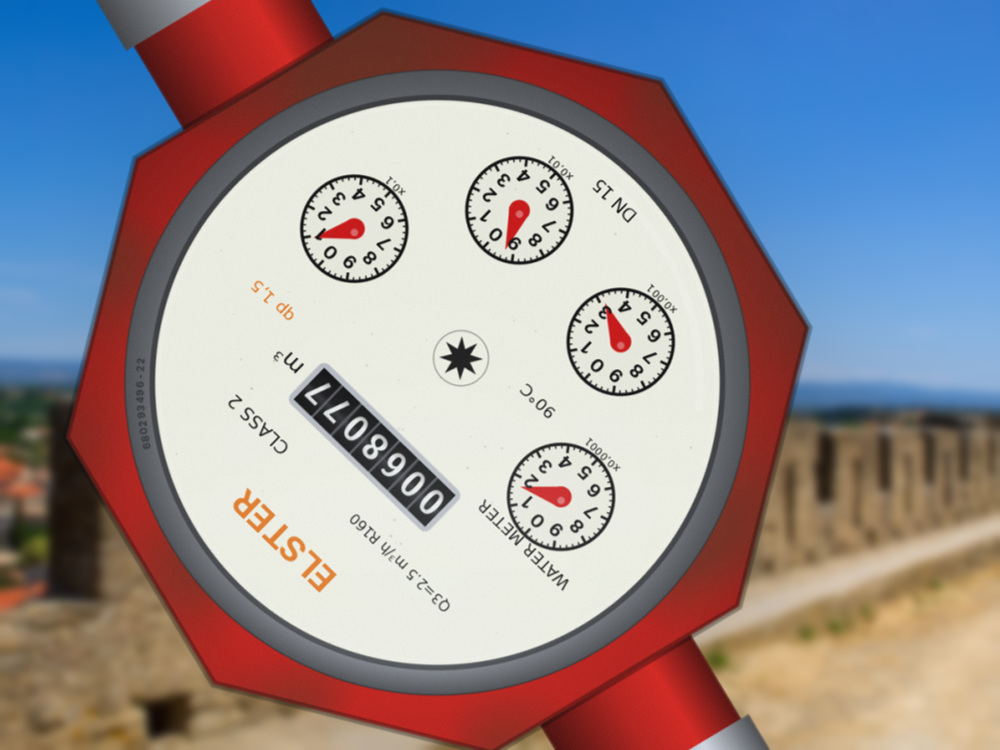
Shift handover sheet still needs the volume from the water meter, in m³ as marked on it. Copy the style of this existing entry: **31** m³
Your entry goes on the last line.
**68077.0931** m³
